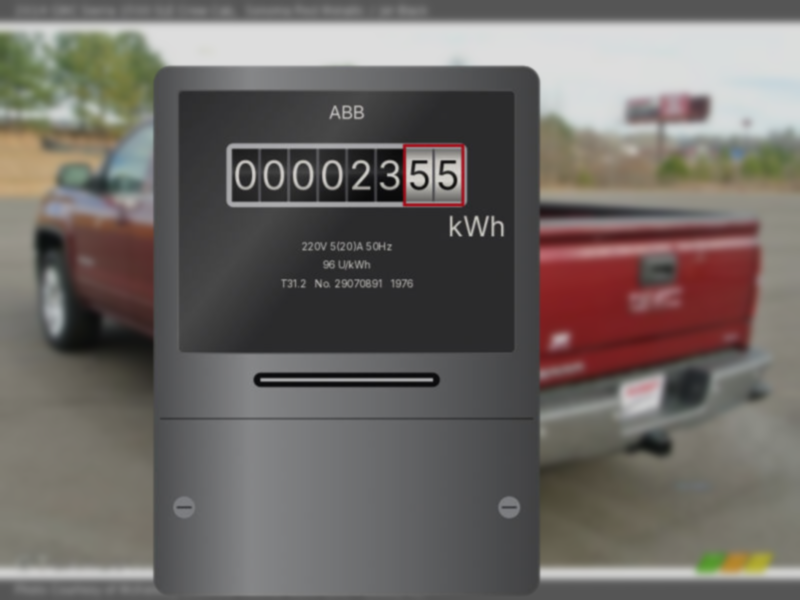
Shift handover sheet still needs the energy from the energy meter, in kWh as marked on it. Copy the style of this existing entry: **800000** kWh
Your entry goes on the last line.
**23.55** kWh
